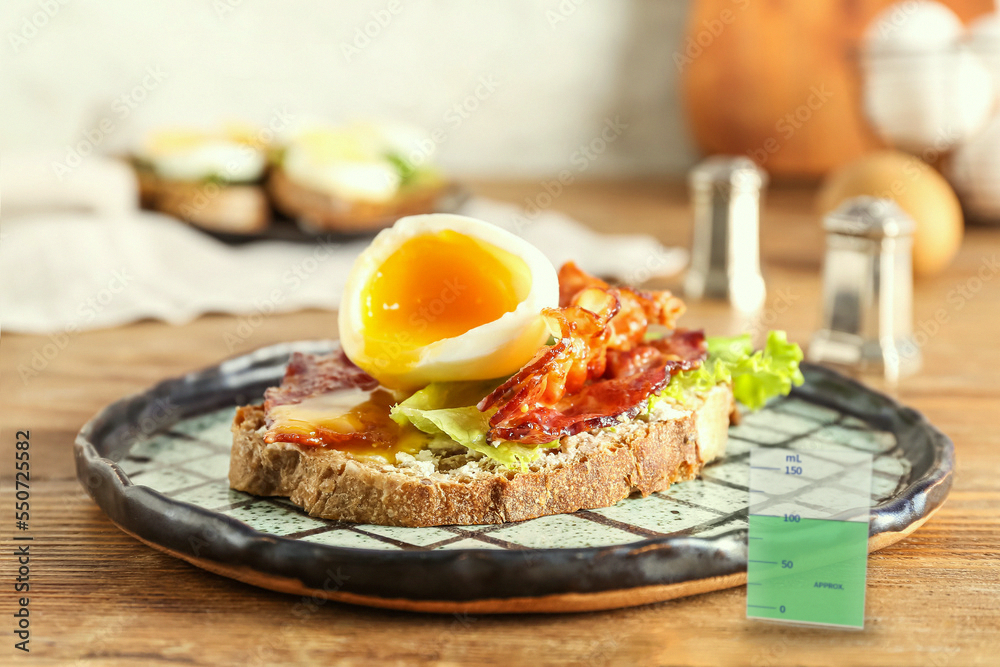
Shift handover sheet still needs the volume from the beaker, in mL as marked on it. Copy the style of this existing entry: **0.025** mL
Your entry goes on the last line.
**100** mL
